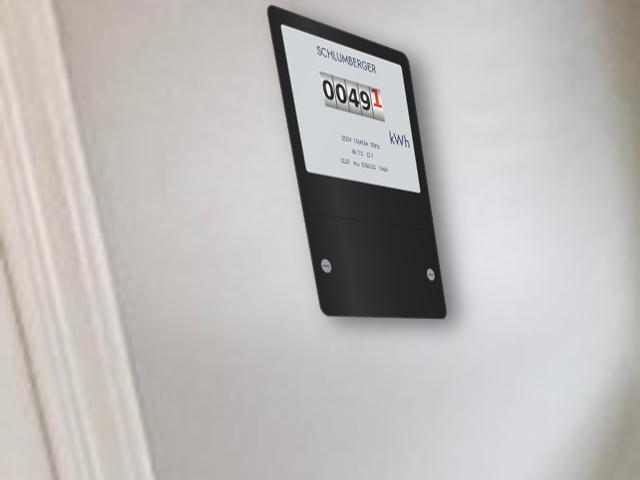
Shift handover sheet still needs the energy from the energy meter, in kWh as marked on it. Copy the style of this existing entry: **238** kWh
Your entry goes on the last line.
**49.1** kWh
